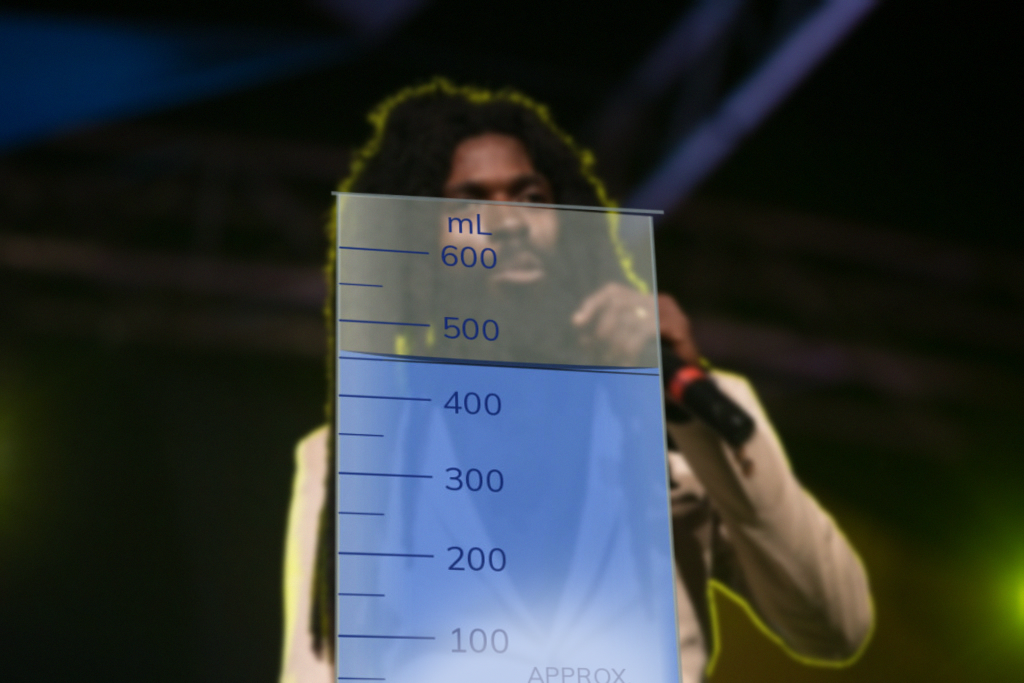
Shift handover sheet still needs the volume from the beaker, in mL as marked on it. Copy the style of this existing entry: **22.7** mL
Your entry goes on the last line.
**450** mL
